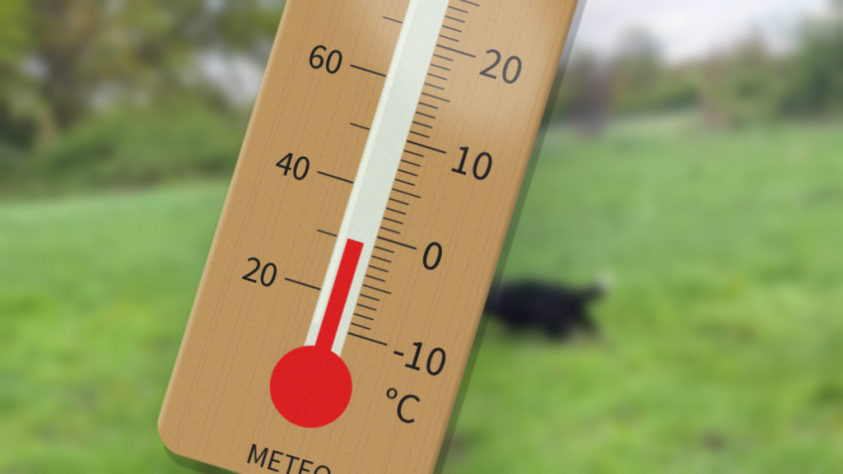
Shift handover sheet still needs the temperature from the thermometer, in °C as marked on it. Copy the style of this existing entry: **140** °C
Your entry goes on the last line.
**-1** °C
